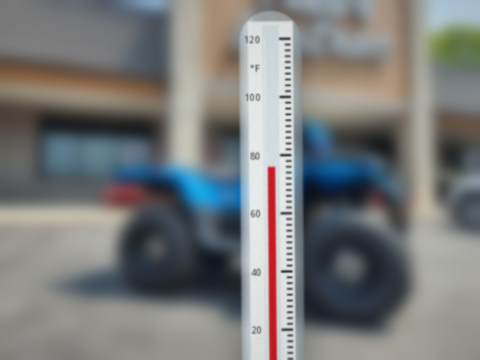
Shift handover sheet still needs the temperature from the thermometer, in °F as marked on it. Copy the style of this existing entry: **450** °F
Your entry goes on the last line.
**76** °F
